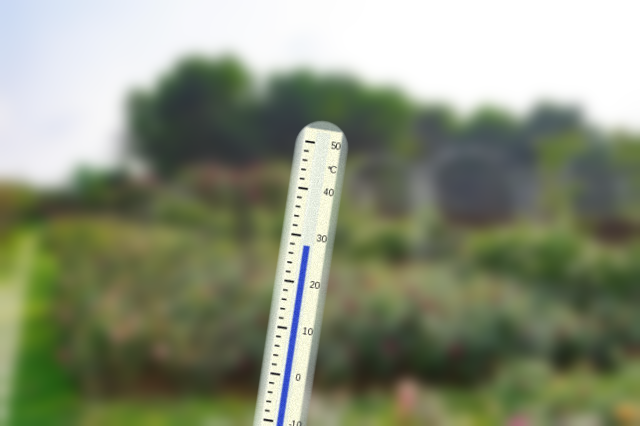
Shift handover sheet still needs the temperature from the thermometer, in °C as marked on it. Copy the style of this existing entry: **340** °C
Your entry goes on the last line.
**28** °C
